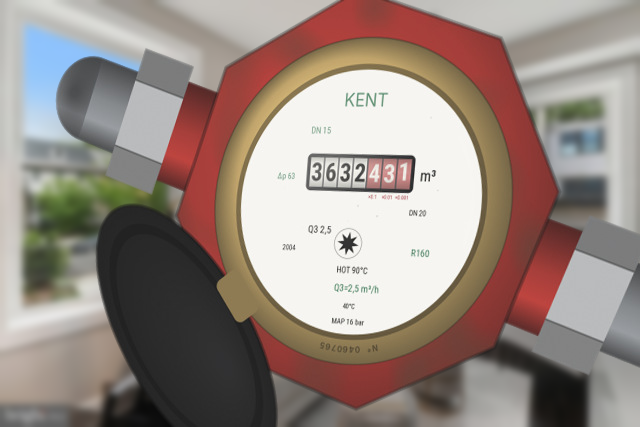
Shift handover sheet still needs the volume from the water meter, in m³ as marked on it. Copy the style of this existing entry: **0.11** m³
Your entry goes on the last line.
**3632.431** m³
